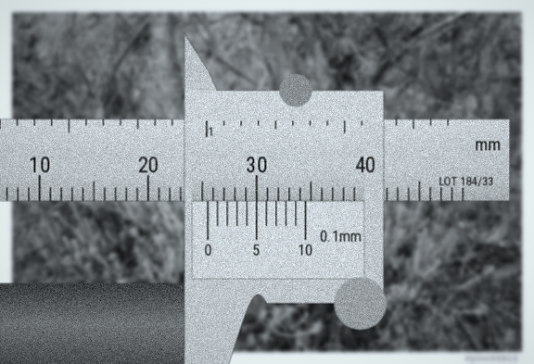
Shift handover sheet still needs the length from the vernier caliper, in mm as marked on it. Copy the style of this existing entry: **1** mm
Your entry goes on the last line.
**25.5** mm
